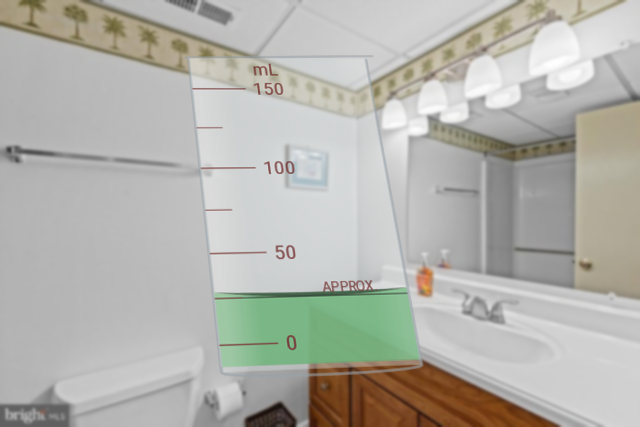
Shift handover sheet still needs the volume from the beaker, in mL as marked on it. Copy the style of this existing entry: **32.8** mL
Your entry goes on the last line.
**25** mL
